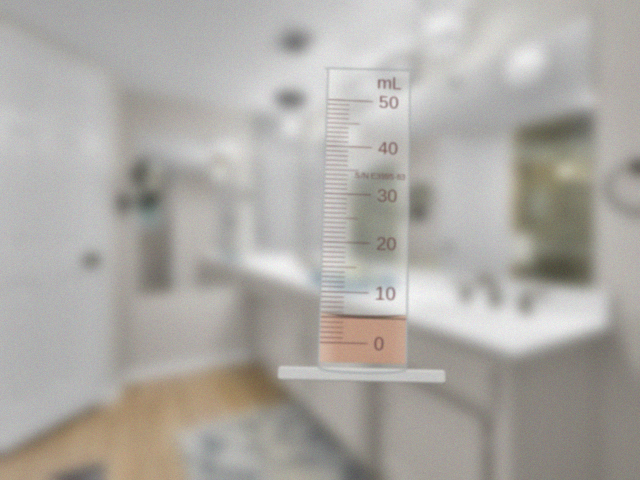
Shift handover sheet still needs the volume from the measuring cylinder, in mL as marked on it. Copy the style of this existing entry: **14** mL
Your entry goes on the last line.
**5** mL
